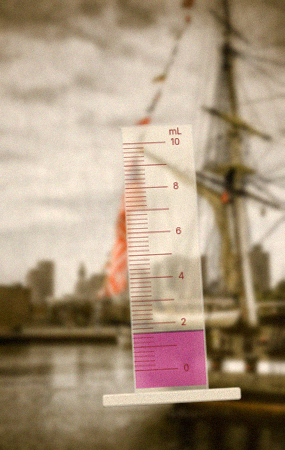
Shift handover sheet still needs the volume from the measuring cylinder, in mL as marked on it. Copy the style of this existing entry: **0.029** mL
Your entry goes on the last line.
**1.6** mL
